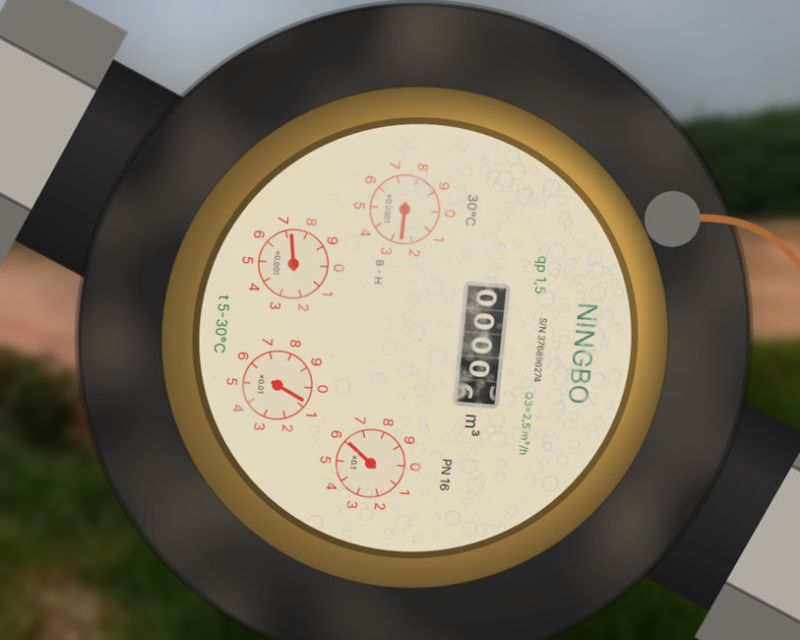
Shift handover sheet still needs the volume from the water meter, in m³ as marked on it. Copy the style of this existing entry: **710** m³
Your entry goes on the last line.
**5.6072** m³
